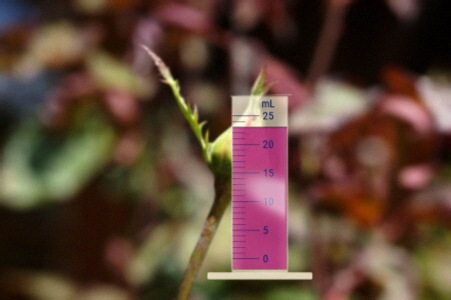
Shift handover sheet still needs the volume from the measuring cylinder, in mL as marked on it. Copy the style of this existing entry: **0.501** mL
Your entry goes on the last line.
**23** mL
